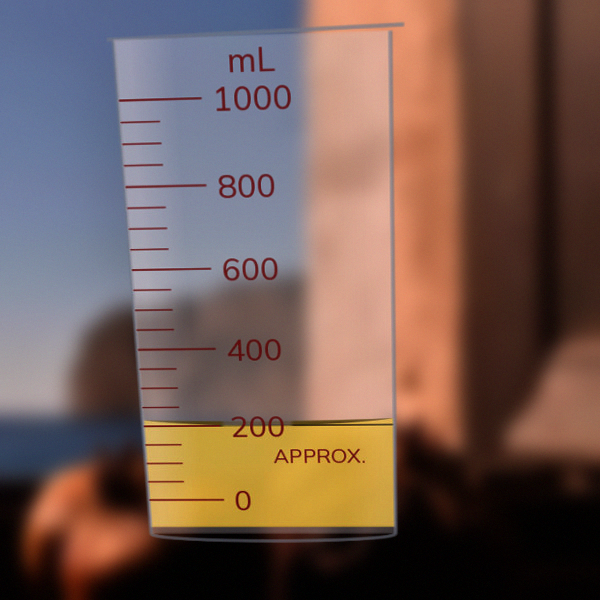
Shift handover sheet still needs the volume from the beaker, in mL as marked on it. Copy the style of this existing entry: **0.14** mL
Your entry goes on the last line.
**200** mL
